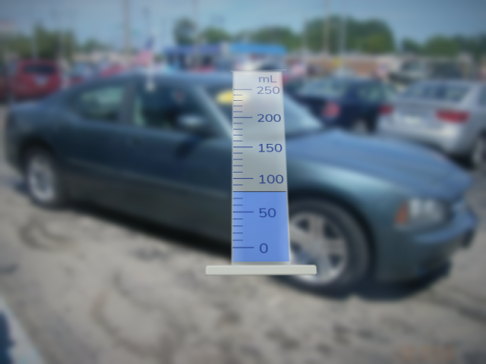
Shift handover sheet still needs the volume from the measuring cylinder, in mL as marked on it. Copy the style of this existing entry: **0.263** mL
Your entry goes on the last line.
**80** mL
